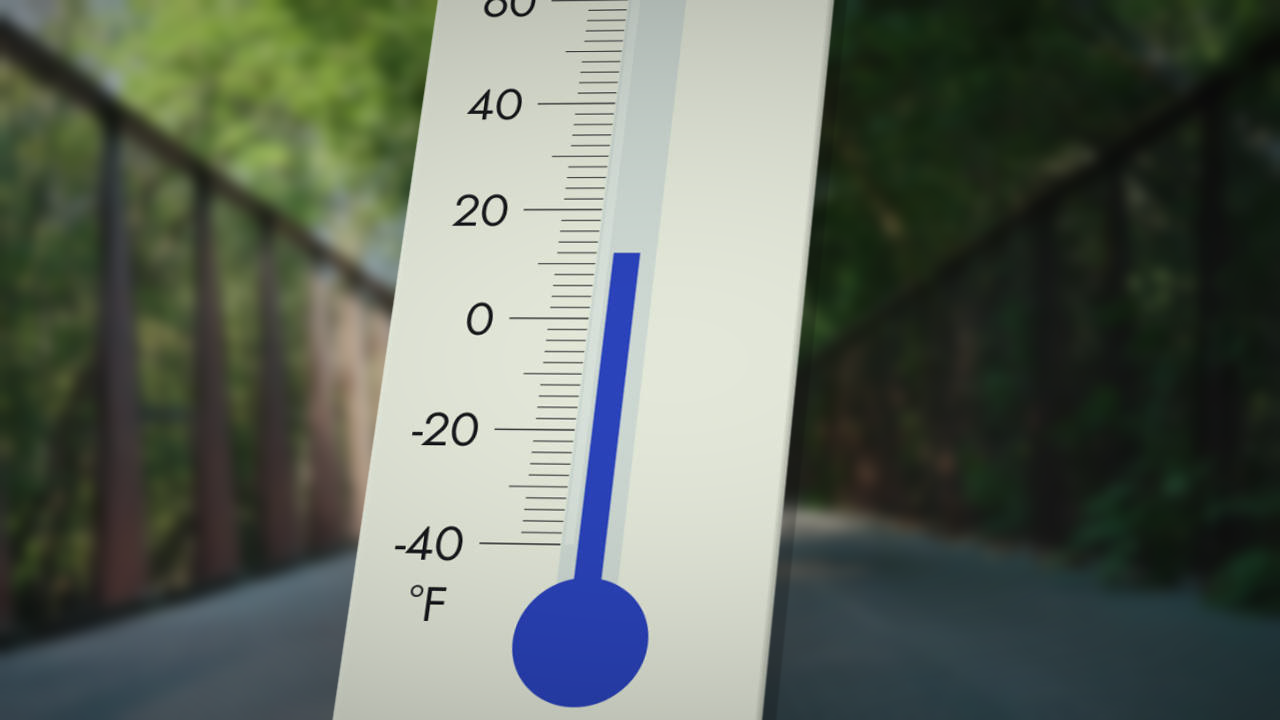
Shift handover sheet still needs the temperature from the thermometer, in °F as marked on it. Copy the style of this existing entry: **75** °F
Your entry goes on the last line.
**12** °F
